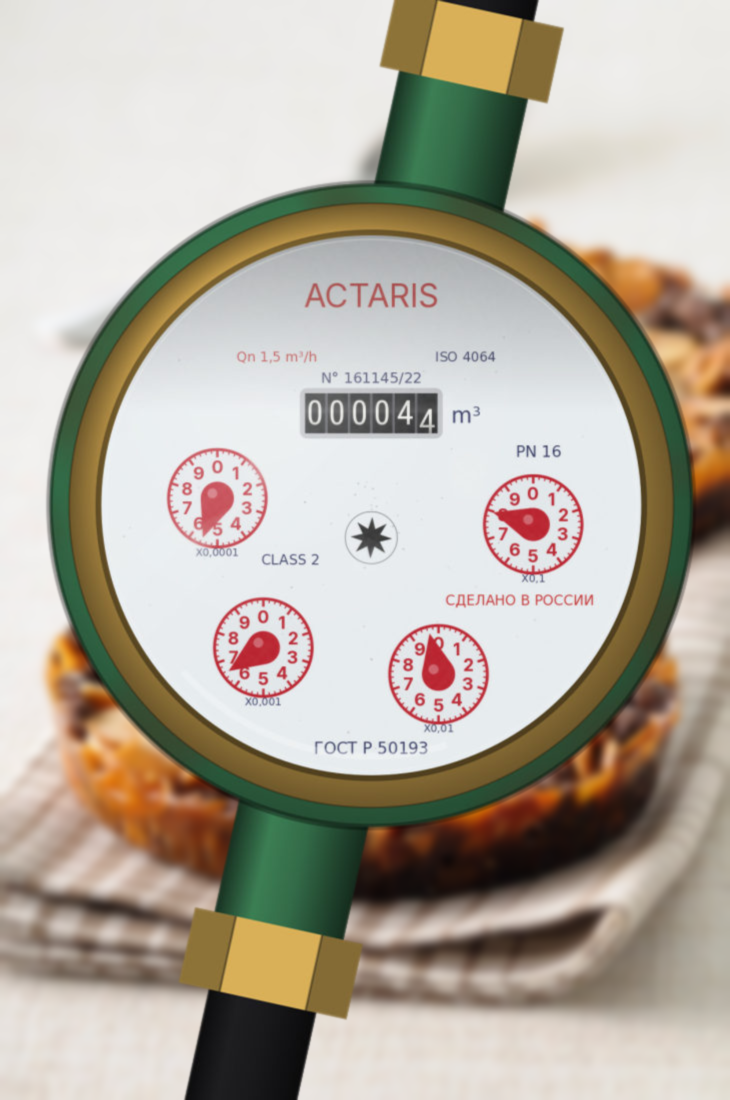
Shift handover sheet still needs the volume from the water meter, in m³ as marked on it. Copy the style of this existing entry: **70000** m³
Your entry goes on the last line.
**43.7965** m³
